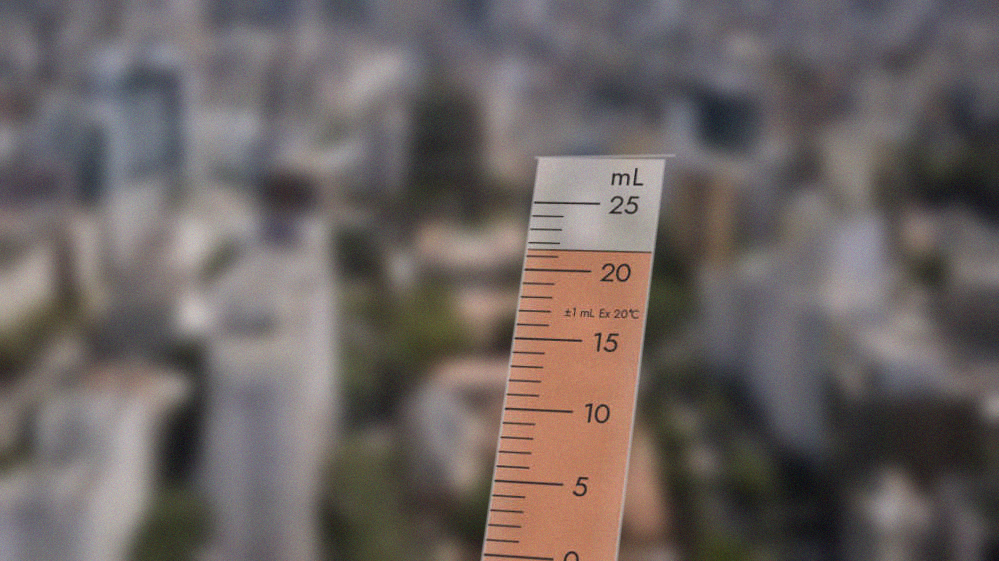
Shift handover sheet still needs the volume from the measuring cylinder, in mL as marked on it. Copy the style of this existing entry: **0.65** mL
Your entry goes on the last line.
**21.5** mL
